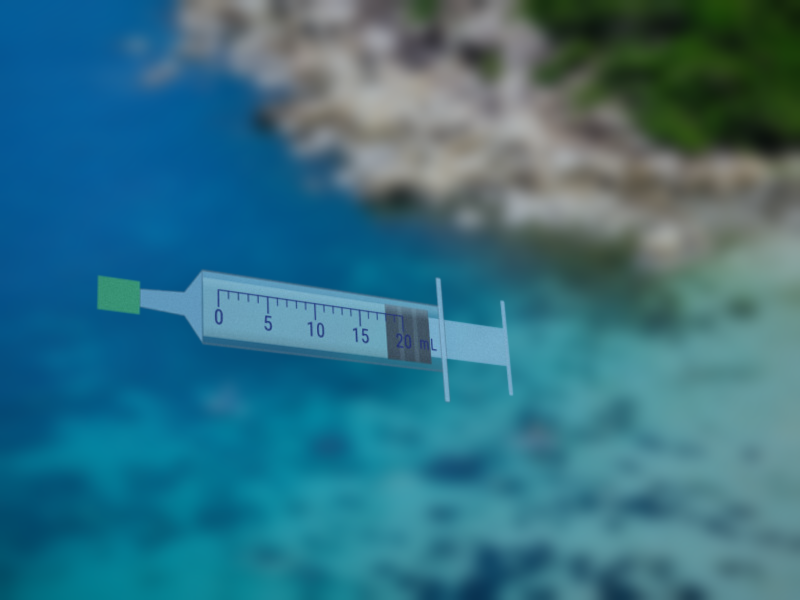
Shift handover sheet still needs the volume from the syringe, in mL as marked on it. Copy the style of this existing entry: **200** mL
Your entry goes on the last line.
**18** mL
